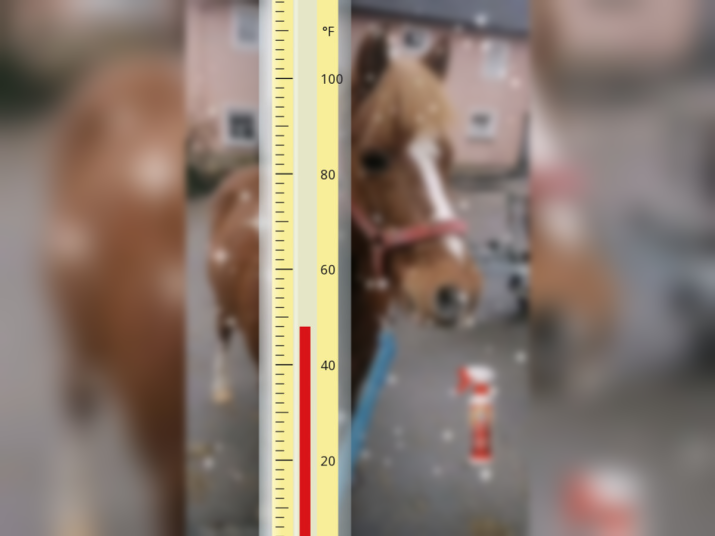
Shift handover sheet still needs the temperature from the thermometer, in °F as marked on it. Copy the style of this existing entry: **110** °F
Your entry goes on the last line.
**48** °F
